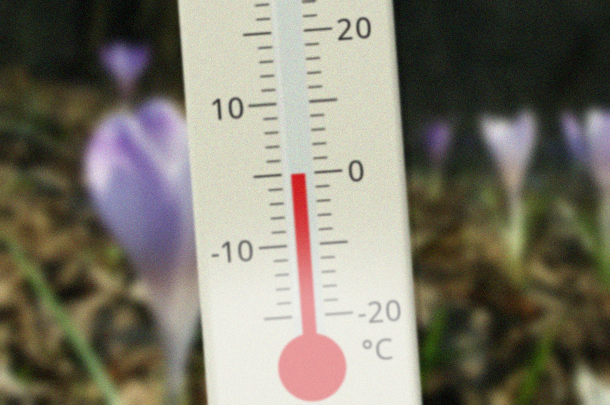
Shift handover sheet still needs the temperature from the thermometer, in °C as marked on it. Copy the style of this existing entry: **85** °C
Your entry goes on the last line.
**0** °C
